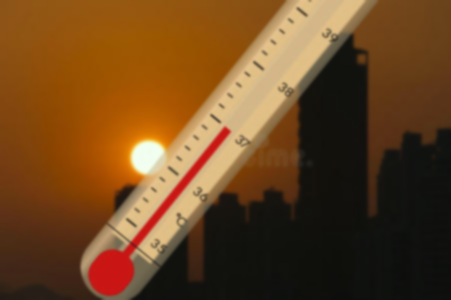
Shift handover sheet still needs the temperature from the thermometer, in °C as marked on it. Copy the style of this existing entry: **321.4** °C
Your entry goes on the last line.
**37** °C
